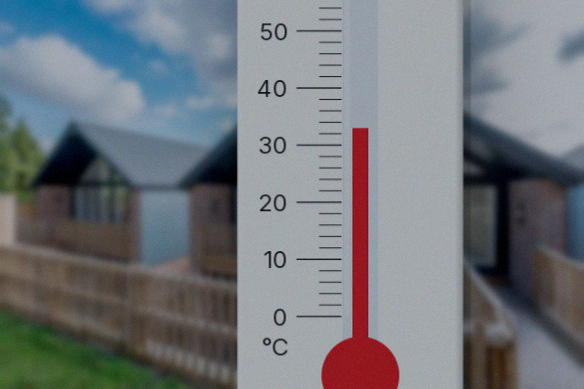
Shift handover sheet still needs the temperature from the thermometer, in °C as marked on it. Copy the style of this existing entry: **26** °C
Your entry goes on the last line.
**33** °C
